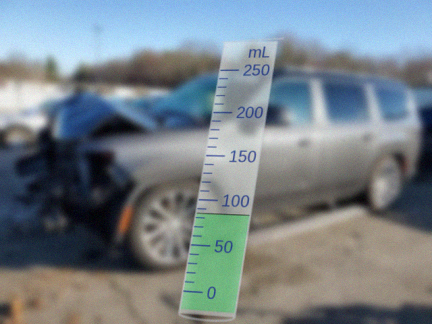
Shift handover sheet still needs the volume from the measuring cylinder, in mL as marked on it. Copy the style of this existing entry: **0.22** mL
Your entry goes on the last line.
**85** mL
